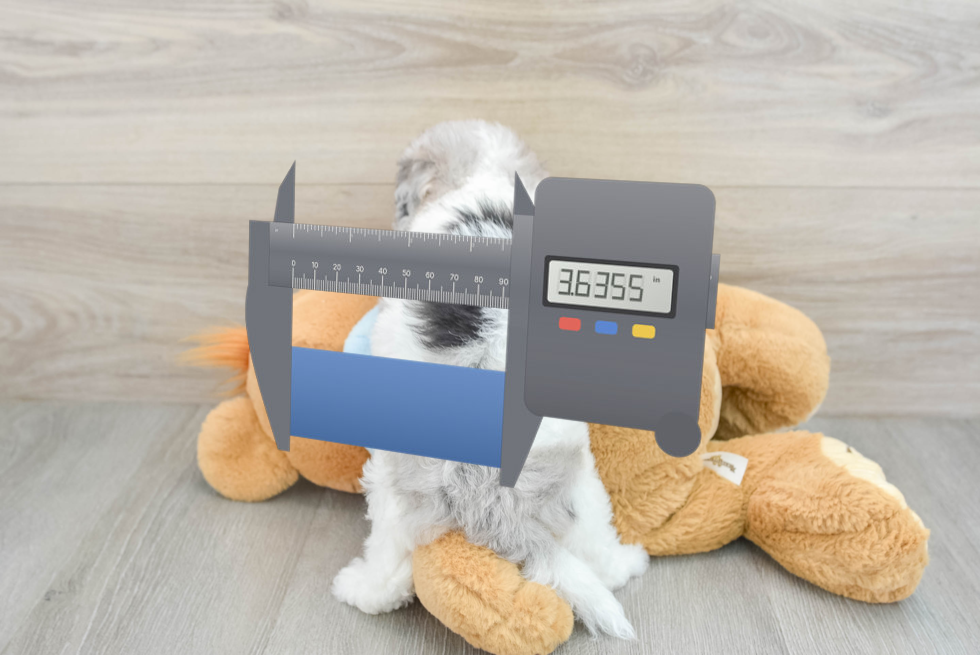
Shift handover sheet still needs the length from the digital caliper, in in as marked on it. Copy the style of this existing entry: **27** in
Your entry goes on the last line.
**3.6355** in
